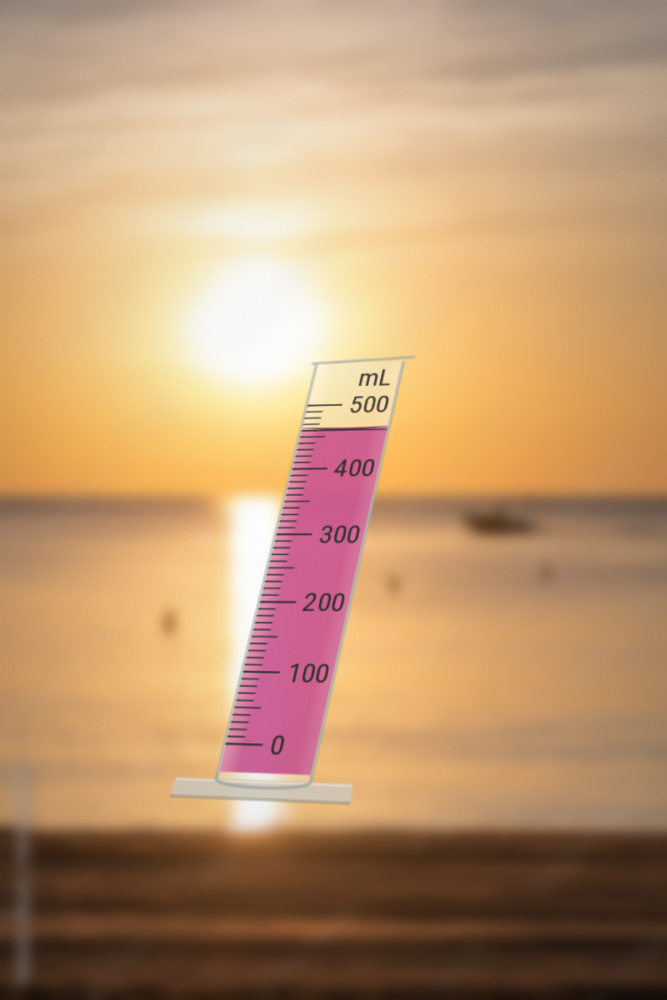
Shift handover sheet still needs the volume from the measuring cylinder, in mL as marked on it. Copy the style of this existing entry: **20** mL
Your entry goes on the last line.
**460** mL
